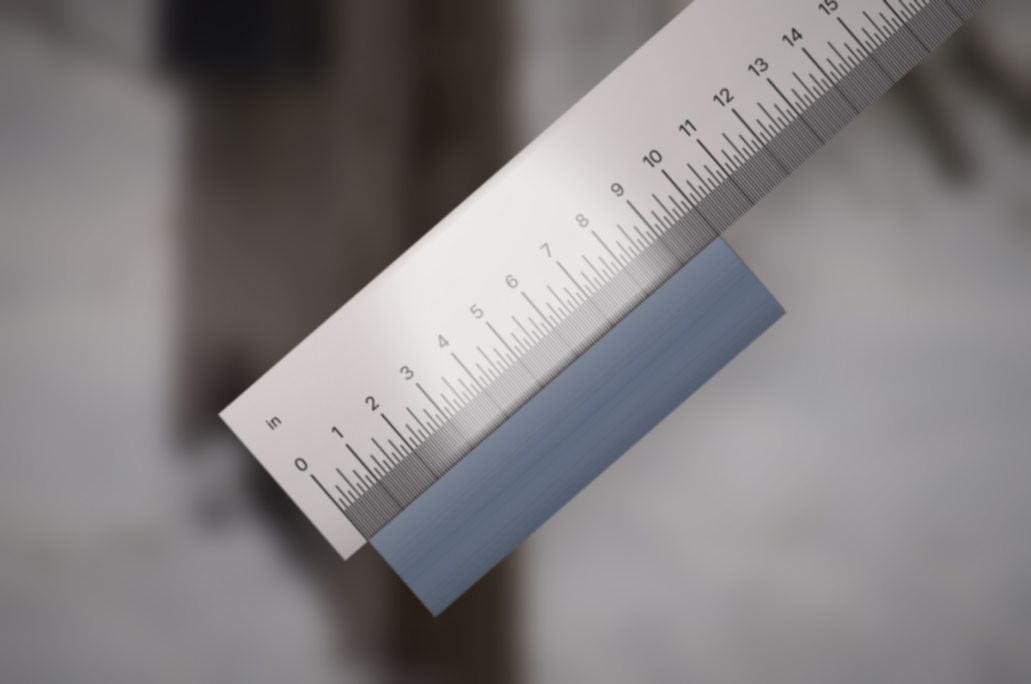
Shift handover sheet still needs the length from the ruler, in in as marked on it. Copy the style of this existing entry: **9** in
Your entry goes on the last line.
**10** in
